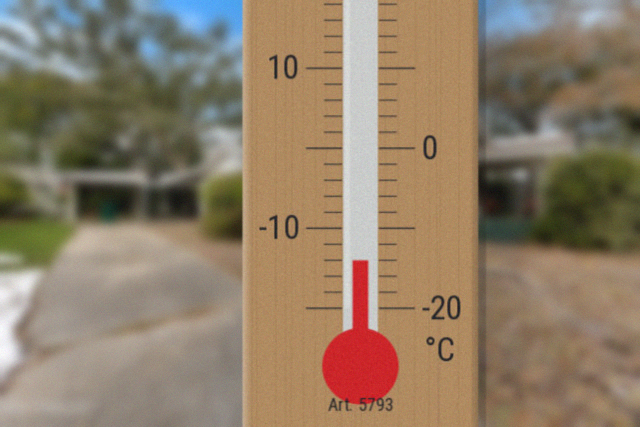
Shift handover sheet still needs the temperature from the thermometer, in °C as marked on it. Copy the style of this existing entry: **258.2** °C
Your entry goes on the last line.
**-14** °C
